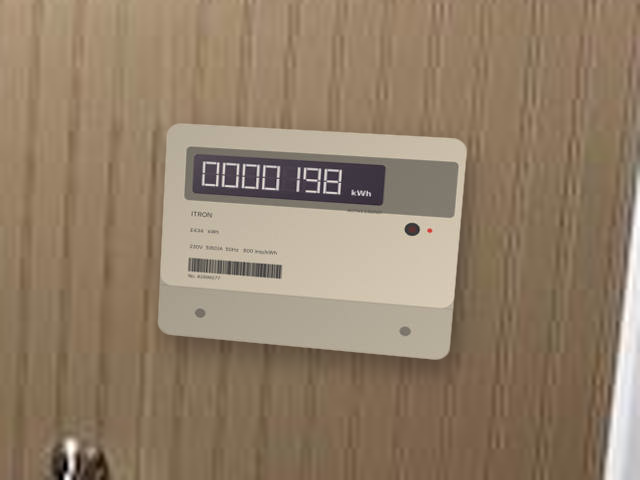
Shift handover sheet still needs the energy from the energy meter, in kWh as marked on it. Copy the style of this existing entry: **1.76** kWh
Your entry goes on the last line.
**198** kWh
